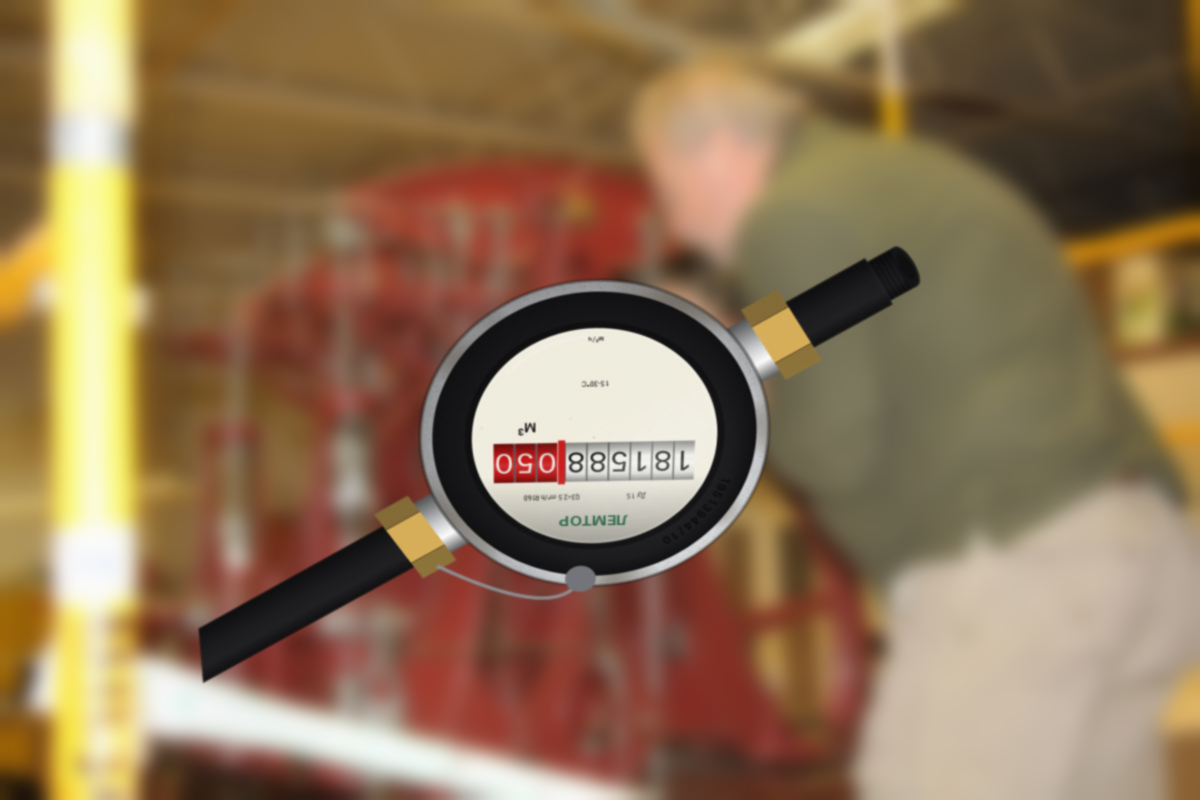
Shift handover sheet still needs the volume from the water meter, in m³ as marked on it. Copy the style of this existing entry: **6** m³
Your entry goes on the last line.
**181588.050** m³
